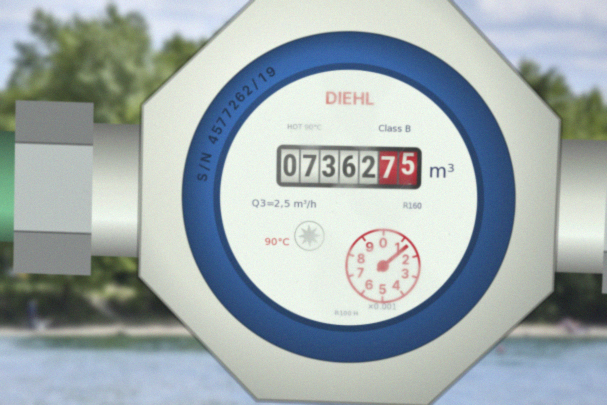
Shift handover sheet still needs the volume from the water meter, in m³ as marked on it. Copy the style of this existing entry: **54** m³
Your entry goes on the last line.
**7362.751** m³
